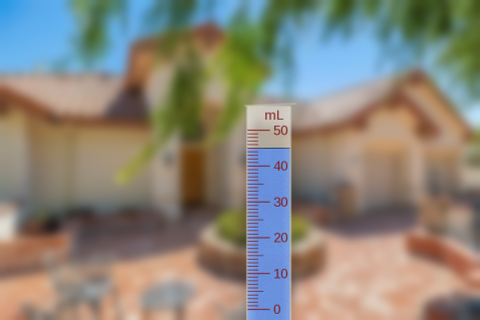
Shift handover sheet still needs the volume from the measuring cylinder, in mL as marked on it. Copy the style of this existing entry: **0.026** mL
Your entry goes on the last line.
**45** mL
